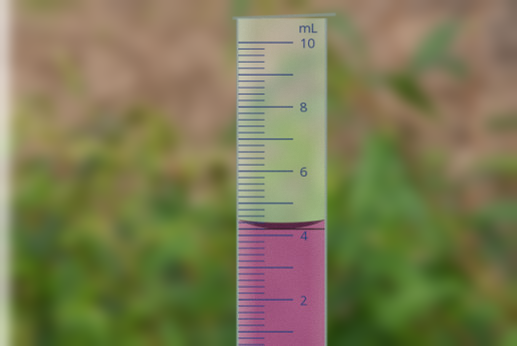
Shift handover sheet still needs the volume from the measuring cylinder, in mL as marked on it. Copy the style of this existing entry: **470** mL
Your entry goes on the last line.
**4.2** mL
